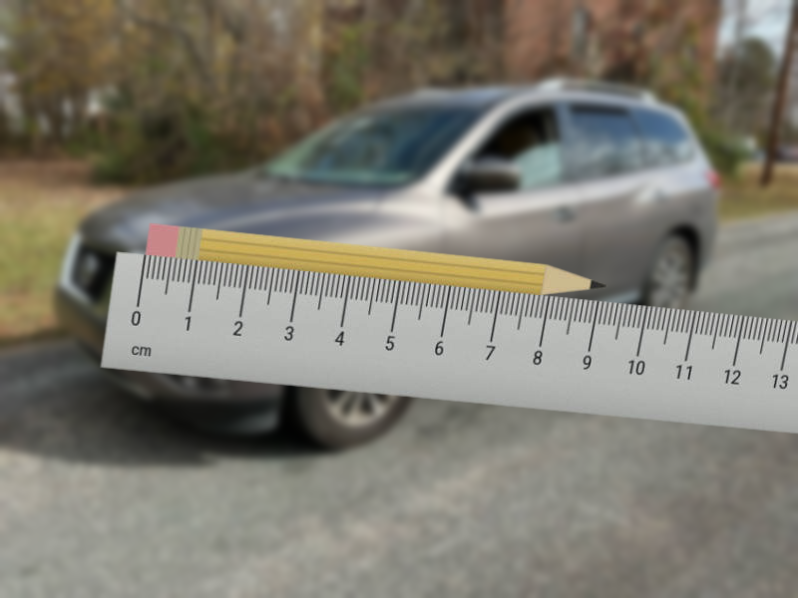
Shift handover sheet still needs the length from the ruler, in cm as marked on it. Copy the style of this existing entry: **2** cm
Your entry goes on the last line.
**9.1** cm
